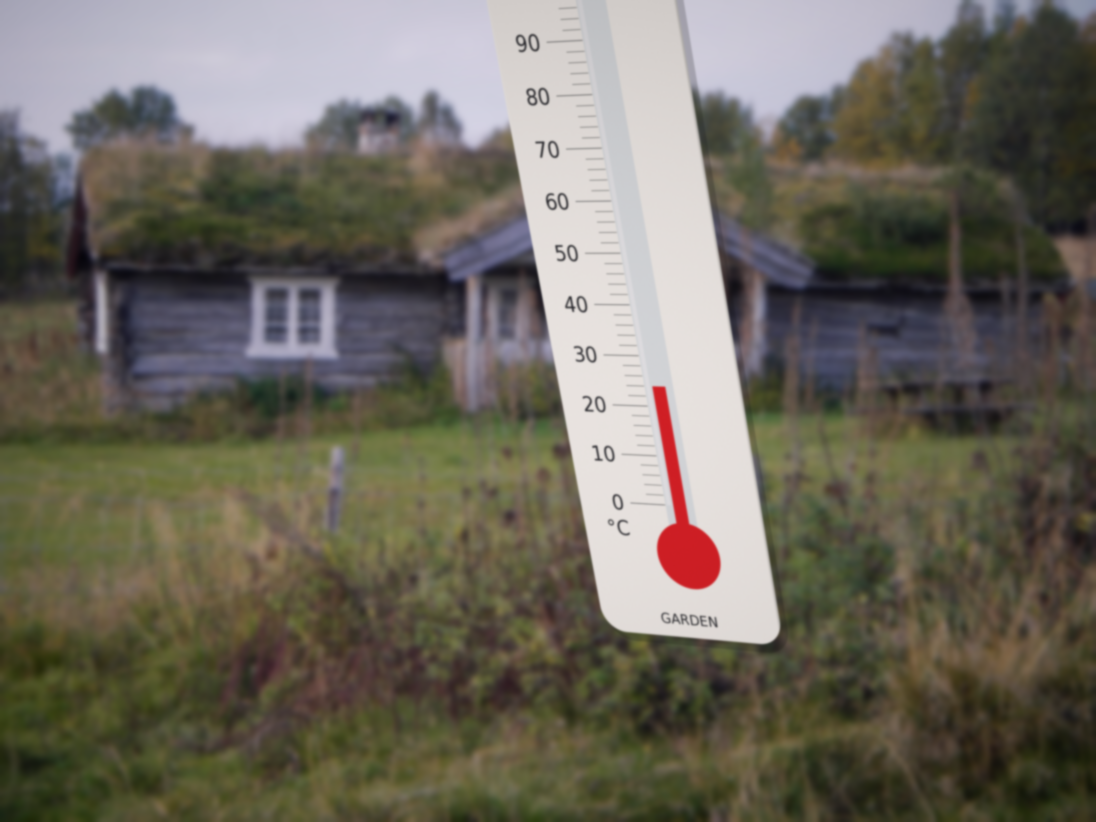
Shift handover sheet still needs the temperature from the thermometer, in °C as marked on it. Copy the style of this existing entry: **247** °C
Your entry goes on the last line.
**24** °C
